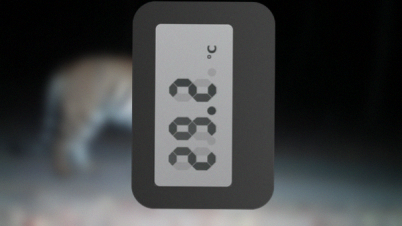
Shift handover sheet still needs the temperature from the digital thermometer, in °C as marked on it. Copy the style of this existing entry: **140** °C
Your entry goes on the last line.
**29.2** °C
